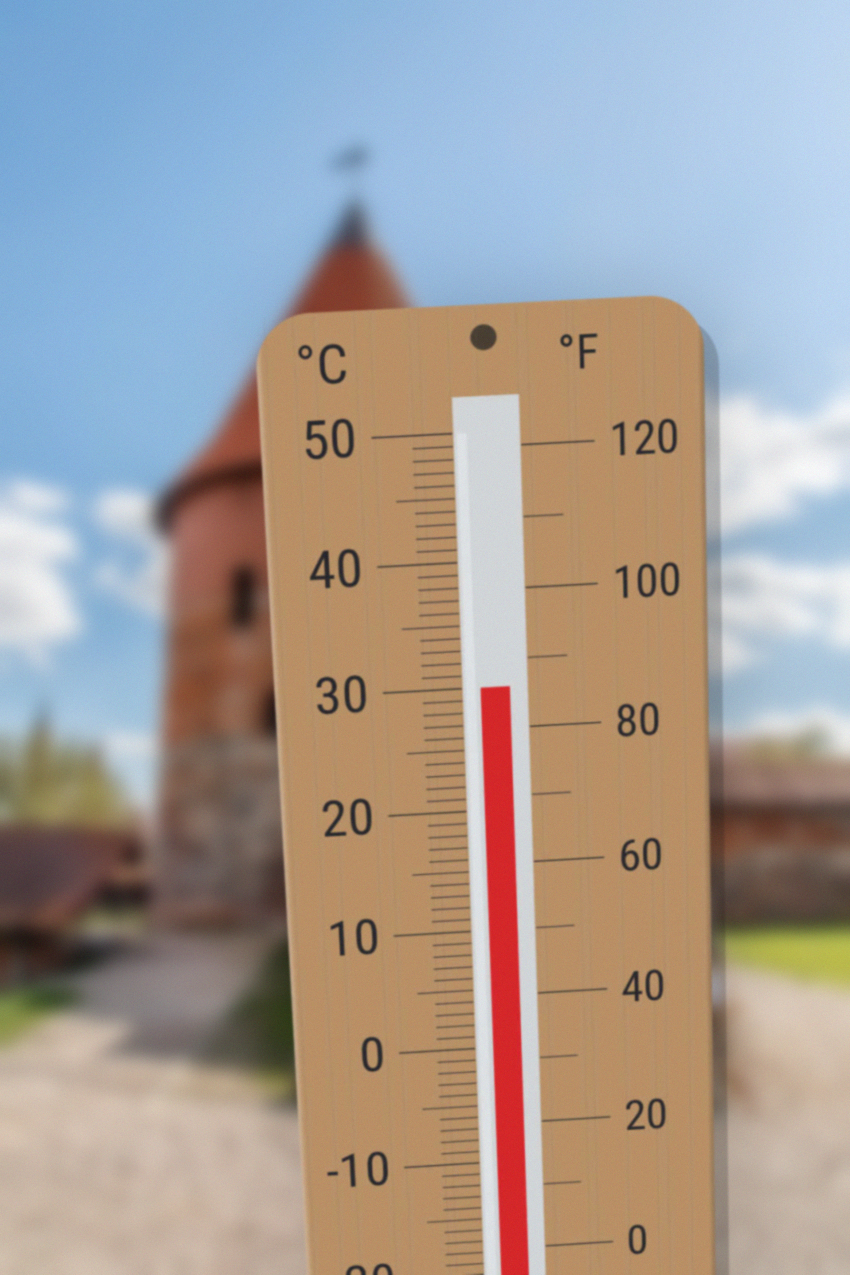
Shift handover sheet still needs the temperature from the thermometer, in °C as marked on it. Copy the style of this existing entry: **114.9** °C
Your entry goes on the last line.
**30** °C
